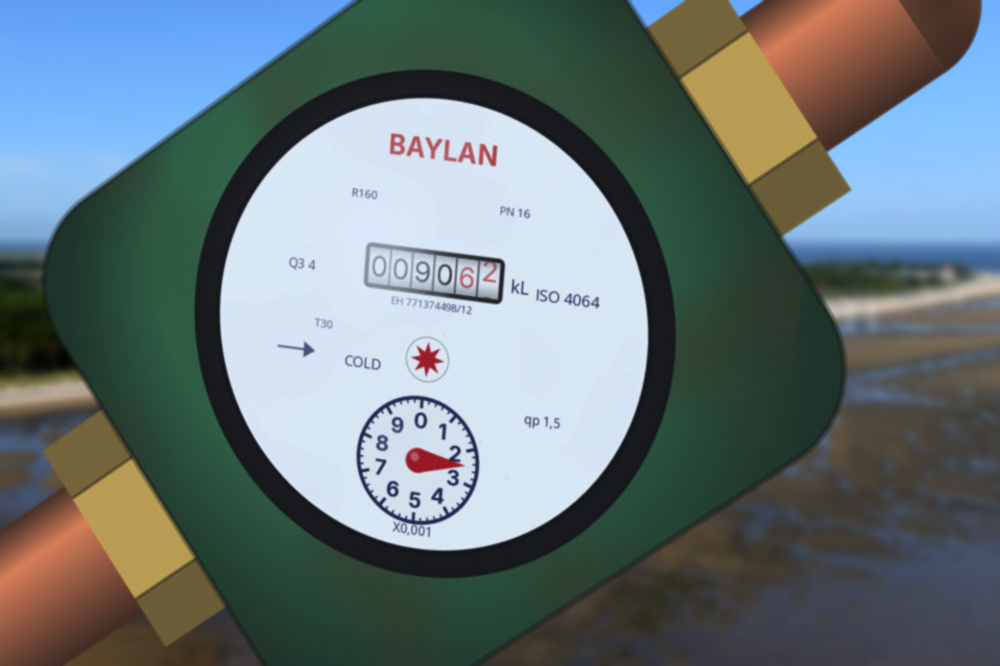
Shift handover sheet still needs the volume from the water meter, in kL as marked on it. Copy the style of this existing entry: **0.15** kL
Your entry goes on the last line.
**90.622** kL
